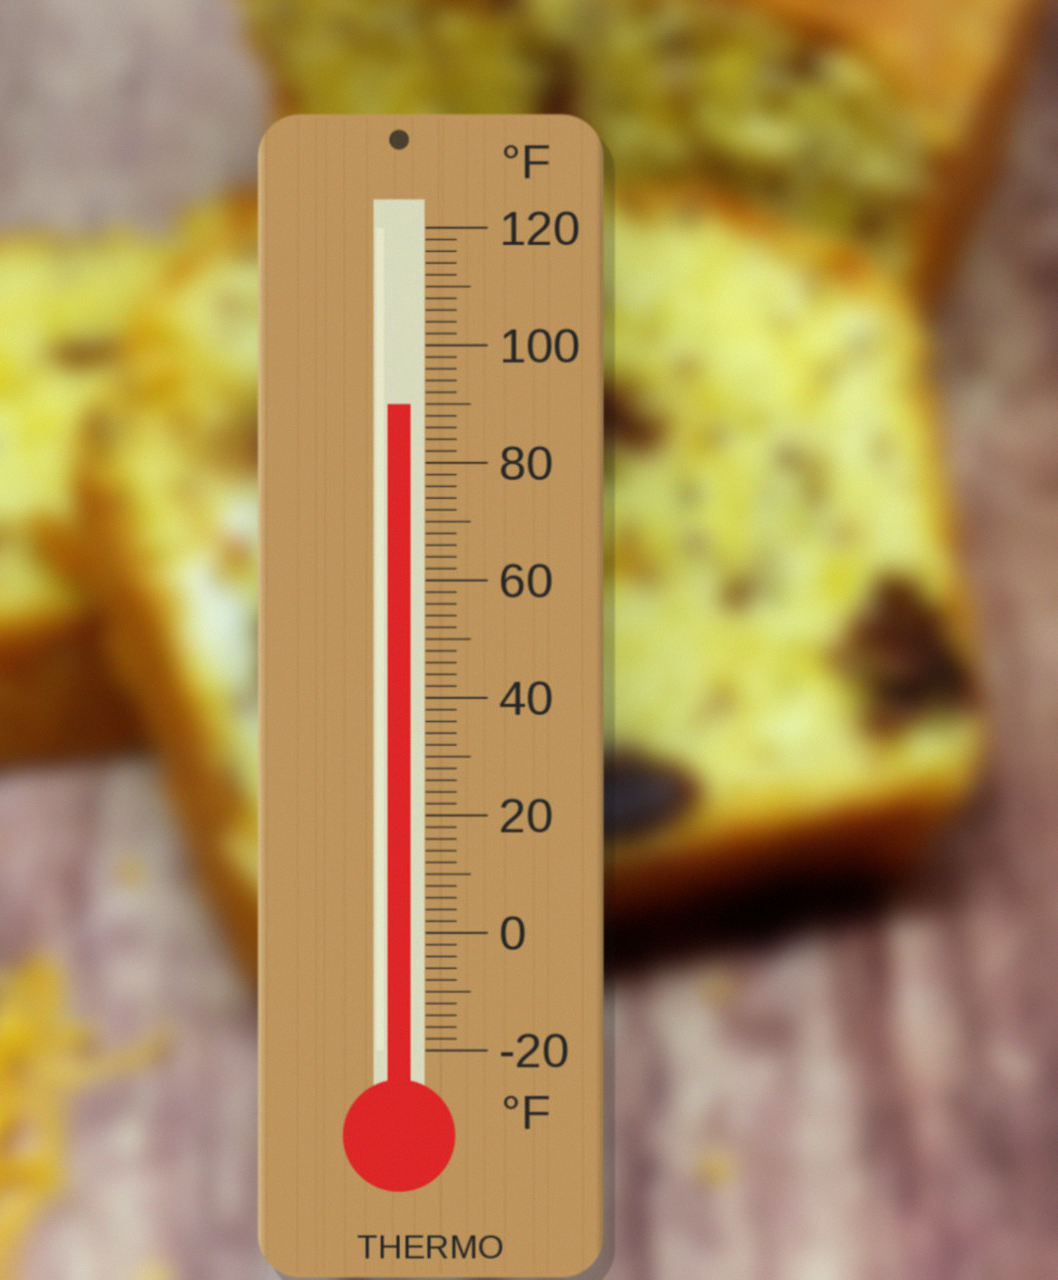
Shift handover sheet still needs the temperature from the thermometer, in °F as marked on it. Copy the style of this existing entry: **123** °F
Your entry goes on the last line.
**90** °F
